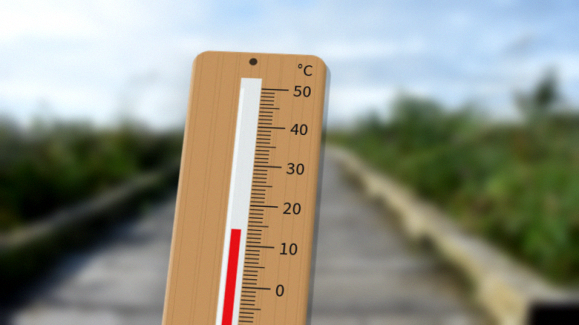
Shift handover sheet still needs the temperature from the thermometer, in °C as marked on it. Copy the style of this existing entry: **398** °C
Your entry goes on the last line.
**14** °C
